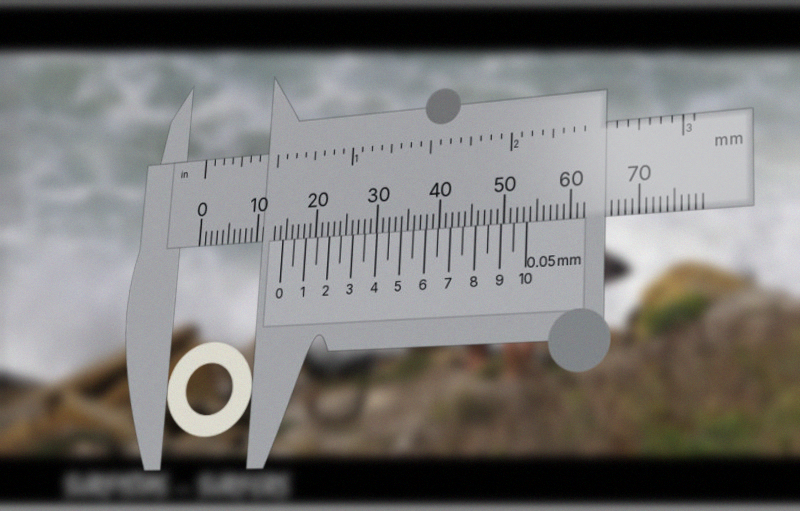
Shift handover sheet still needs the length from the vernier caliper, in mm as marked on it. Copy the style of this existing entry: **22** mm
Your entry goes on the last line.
**14.5** mm
